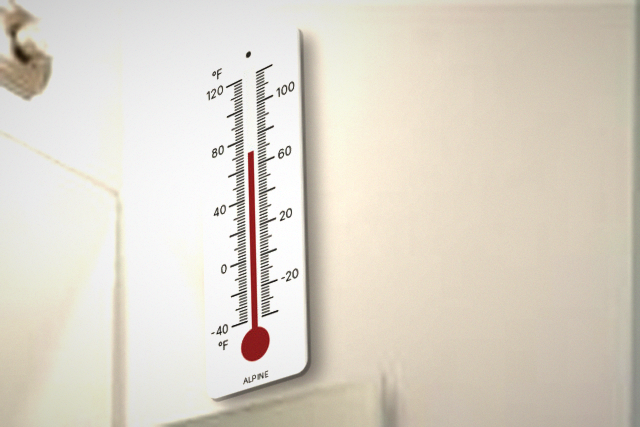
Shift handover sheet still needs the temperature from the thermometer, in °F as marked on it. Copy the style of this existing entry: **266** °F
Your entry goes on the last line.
**70** °F
